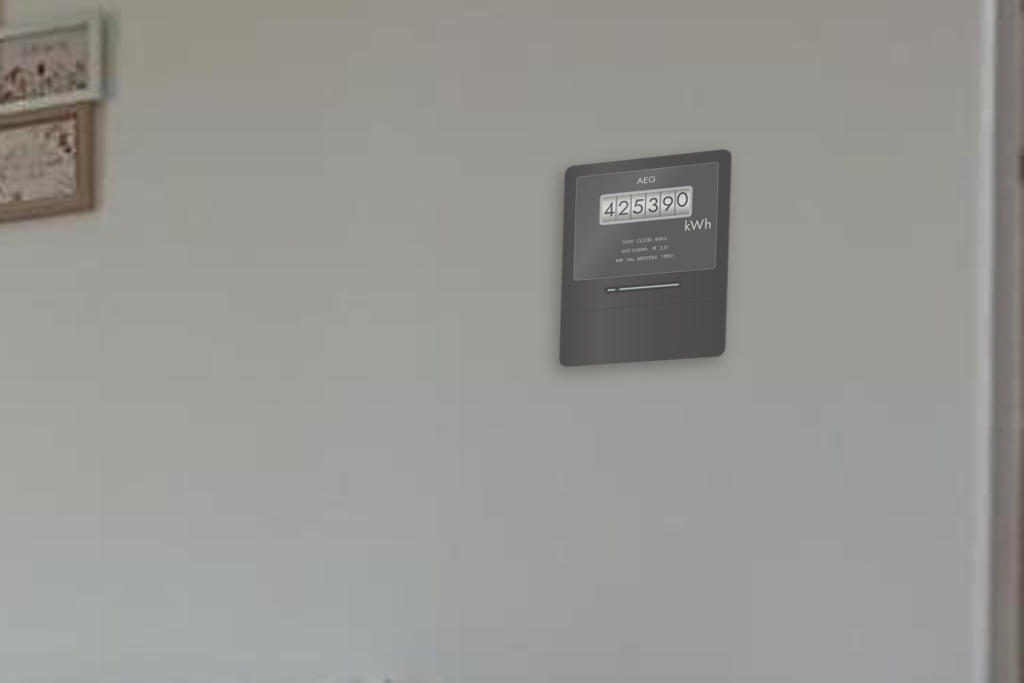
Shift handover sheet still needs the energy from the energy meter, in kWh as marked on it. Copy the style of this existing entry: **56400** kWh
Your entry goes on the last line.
**425390** kWh
